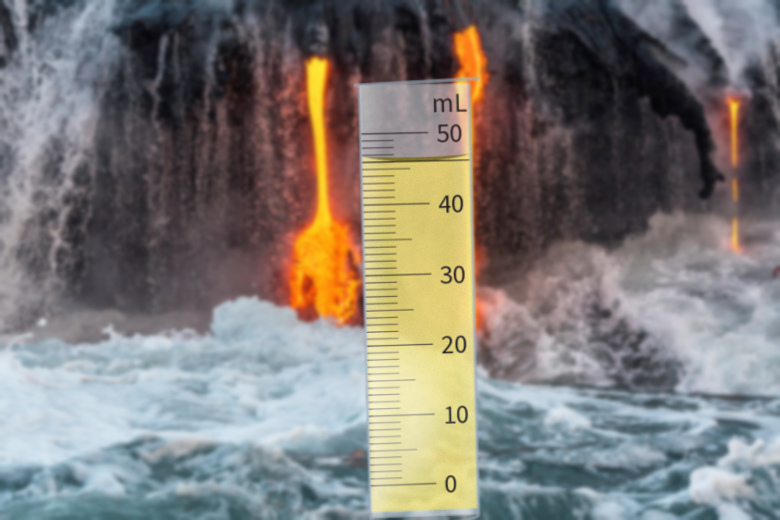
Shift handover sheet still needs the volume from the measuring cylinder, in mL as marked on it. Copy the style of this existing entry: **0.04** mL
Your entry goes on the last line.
**46** mL
